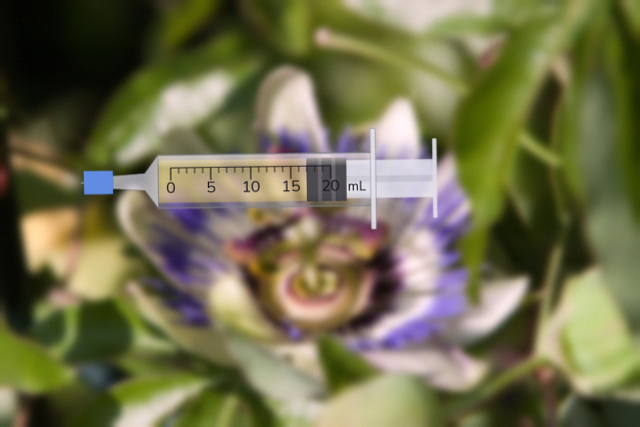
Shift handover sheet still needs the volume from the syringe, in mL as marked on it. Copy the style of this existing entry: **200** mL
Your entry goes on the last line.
**17** mL
